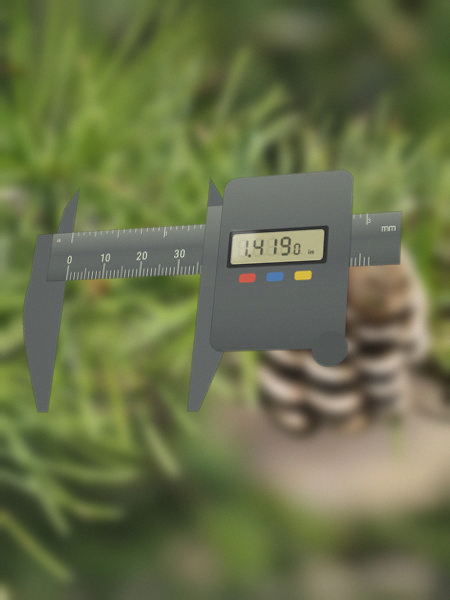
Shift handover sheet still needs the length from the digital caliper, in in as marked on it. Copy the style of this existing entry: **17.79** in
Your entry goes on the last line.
**1.4190** in
